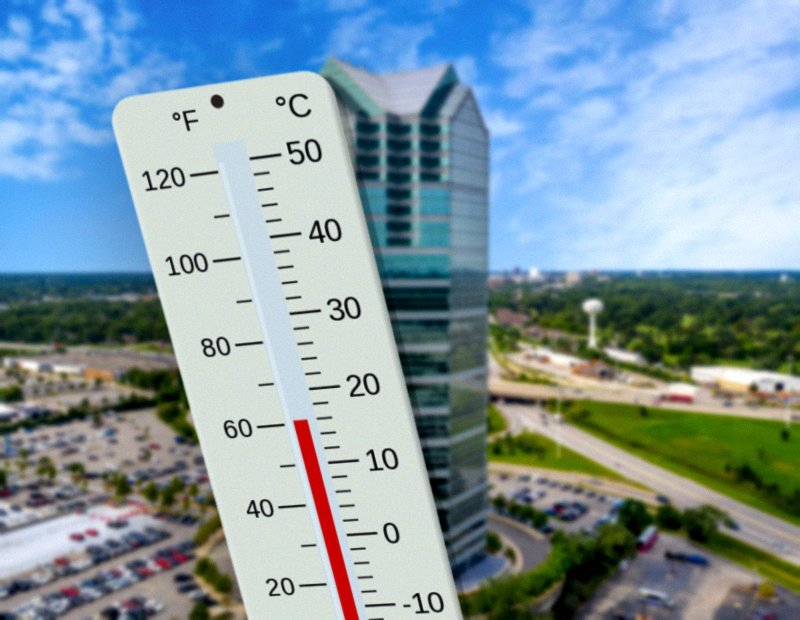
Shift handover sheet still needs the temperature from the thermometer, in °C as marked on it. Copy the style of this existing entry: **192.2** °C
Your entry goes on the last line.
**16** °C
